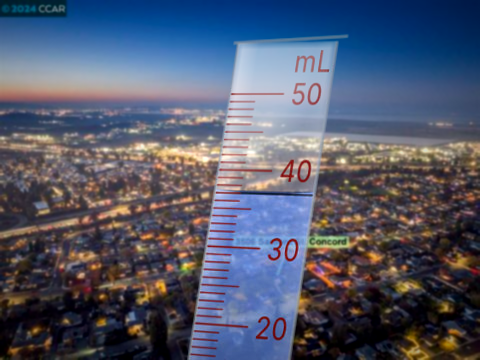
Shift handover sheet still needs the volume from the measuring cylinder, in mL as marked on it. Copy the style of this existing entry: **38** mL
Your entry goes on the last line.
**37** mL
